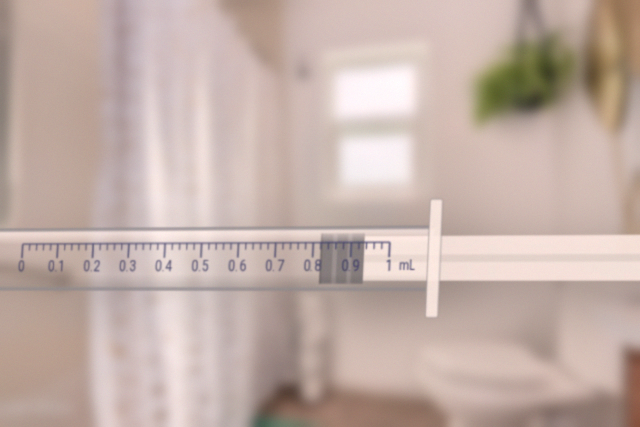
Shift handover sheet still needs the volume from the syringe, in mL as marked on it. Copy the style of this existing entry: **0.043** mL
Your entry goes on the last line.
**0.82** mL
